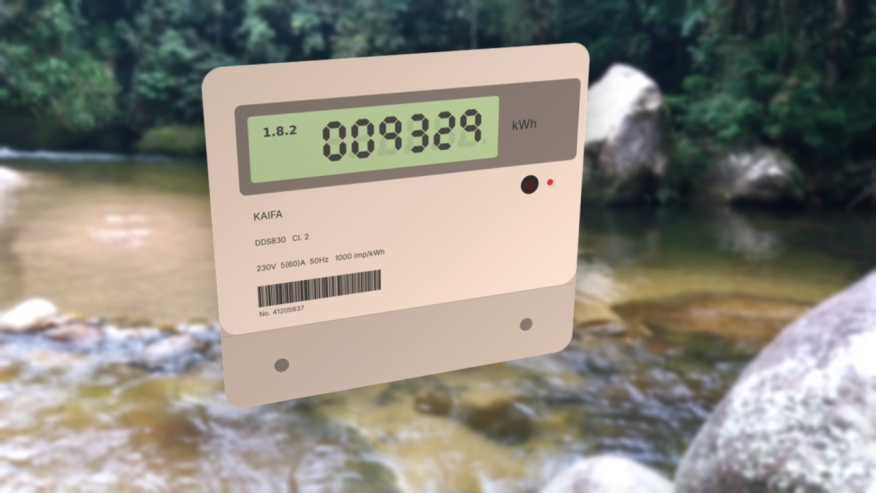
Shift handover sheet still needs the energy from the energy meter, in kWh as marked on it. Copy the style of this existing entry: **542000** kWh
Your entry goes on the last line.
**9329** kWh
